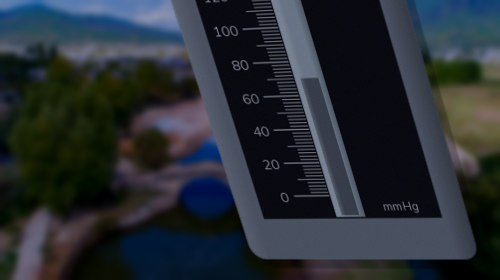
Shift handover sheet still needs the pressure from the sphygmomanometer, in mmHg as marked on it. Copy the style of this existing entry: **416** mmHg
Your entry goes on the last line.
**70** mmHg
